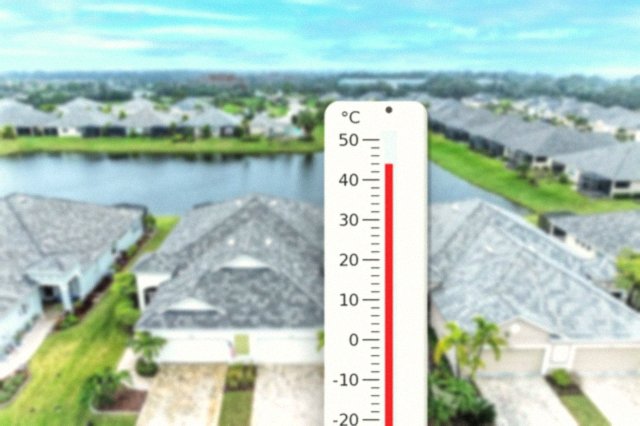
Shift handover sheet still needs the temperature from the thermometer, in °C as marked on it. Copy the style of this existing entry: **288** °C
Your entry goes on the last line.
**44** °C
